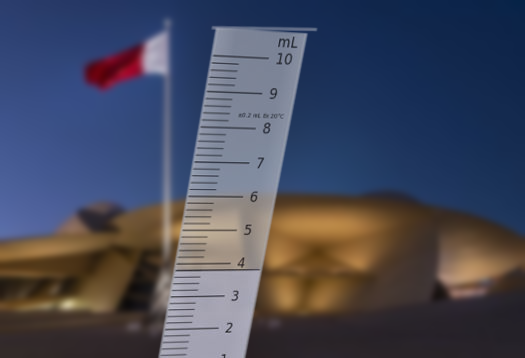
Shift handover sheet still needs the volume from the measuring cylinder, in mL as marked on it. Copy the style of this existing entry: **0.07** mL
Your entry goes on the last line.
**3.8** mL
